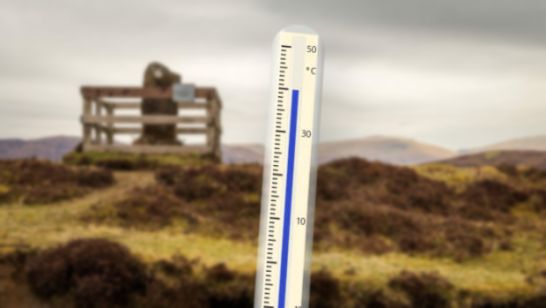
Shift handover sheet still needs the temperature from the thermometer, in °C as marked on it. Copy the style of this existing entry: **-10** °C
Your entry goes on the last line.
**40** °C
